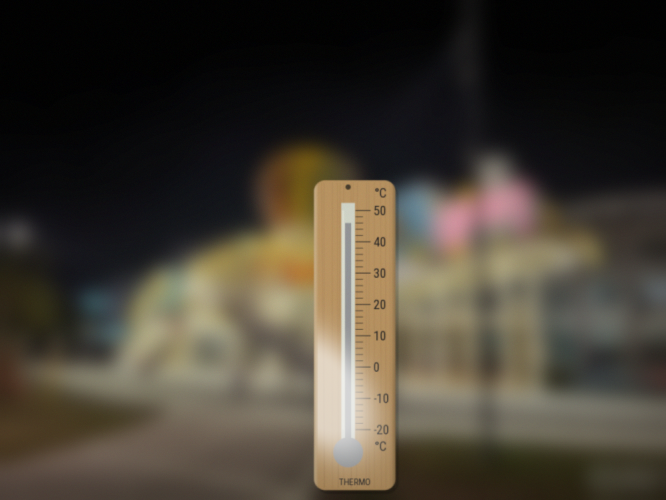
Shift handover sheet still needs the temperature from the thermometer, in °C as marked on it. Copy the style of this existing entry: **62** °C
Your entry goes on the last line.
**46** °C
